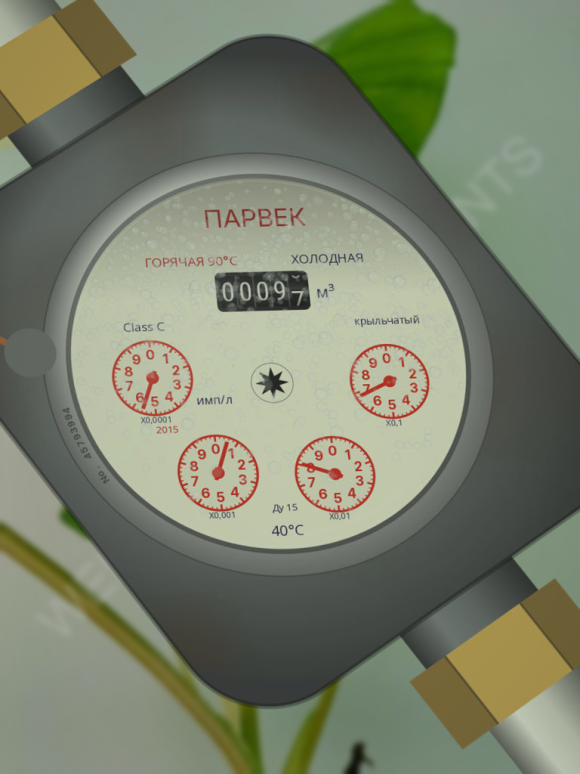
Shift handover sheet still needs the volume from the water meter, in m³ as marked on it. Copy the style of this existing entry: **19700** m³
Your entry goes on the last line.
**96.6805** m³
